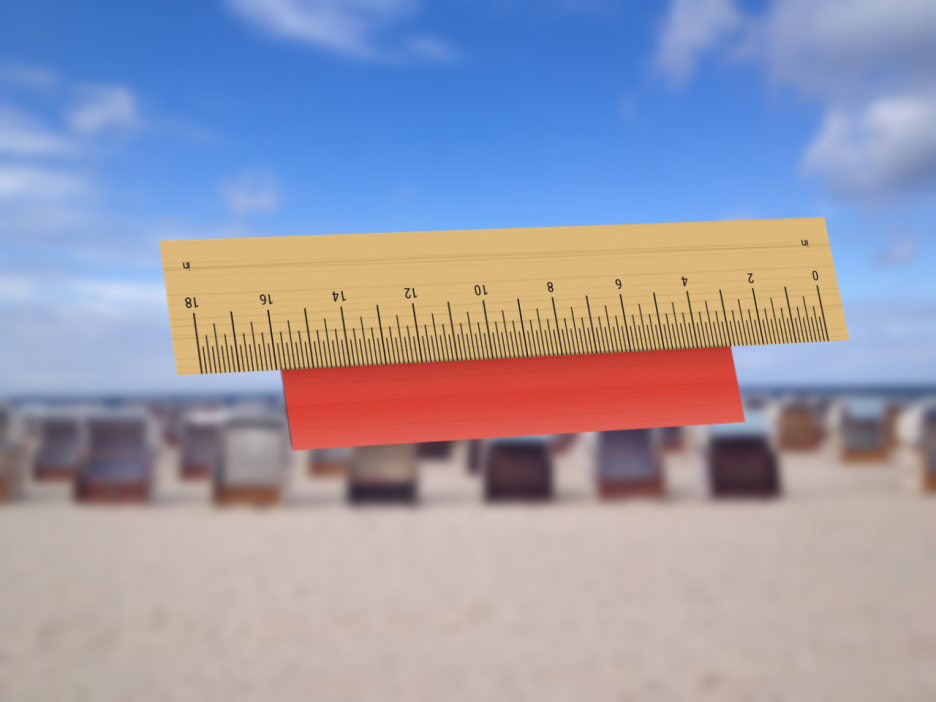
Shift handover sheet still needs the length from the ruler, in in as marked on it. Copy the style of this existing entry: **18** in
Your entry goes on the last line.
**12.875** in
